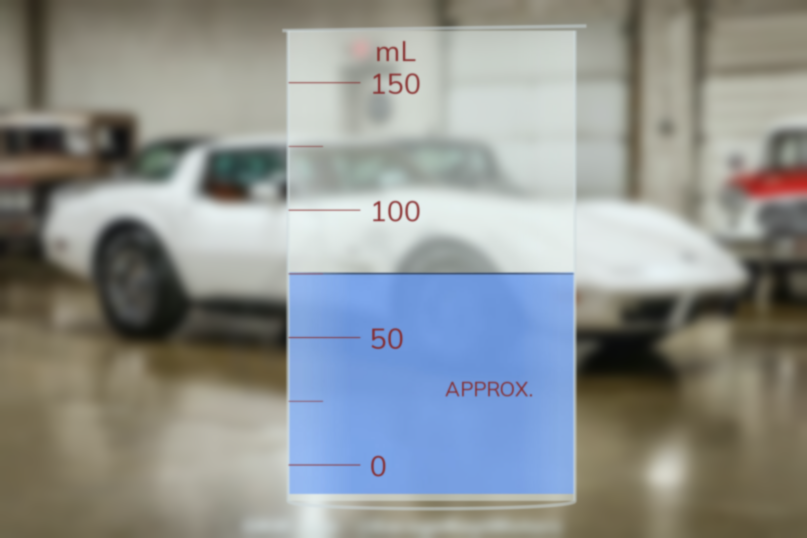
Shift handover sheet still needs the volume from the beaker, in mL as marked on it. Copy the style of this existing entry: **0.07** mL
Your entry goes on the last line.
**75** mL
